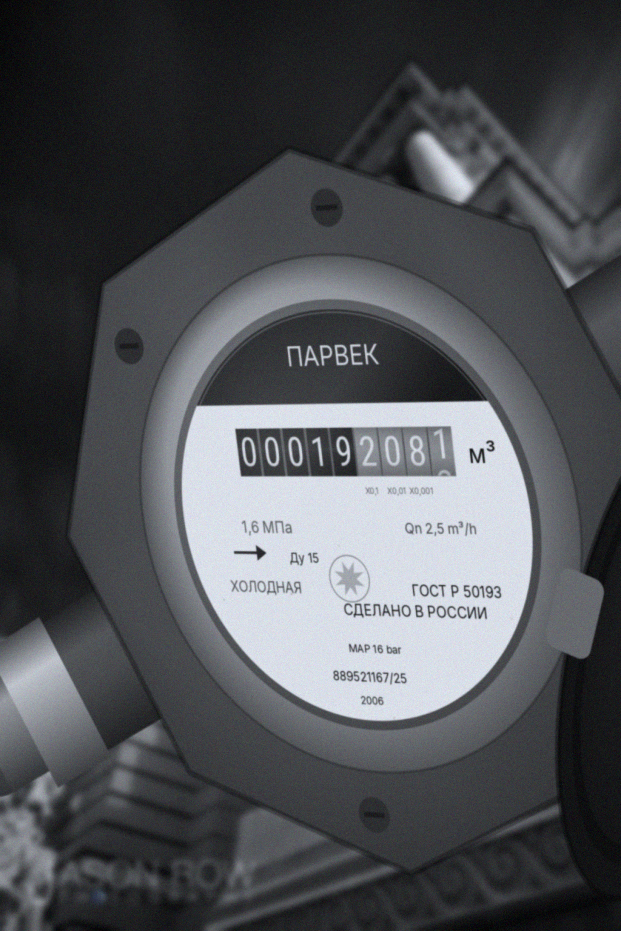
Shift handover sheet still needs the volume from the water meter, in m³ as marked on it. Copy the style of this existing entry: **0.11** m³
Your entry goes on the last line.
**19.2081** m³
